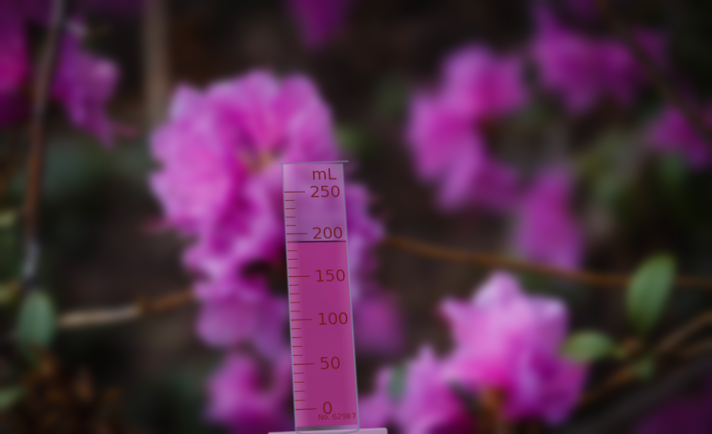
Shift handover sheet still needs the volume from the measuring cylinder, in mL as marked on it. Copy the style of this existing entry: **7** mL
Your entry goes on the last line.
**190** mL
